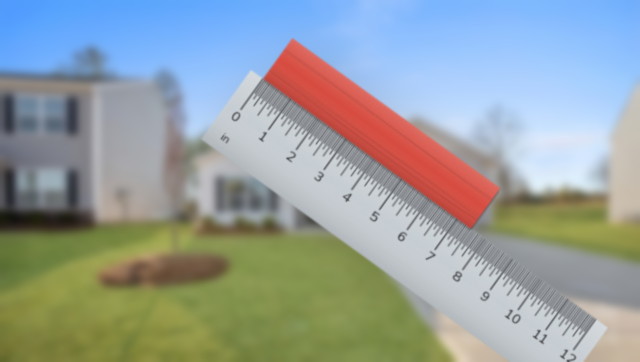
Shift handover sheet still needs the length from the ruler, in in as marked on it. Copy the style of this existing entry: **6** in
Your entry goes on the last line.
**7.5** in
